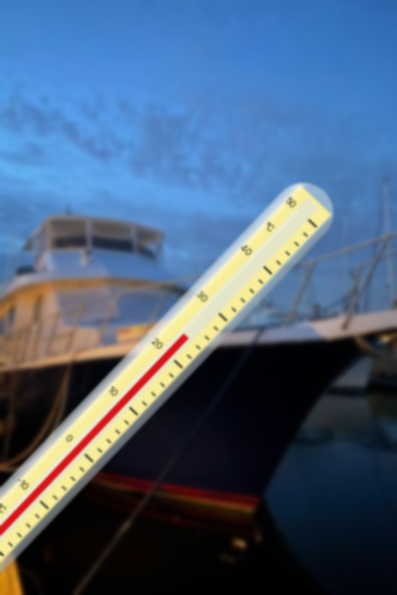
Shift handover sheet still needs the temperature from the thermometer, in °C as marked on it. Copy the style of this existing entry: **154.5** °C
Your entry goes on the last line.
**24** °C
